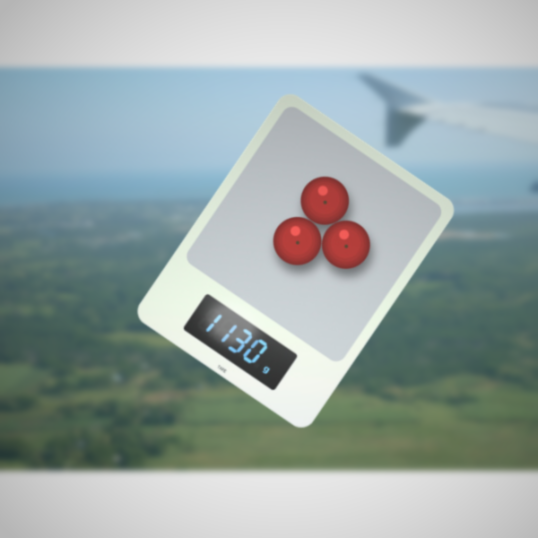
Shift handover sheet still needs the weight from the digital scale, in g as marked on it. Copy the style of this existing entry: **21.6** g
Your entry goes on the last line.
**1130** g
